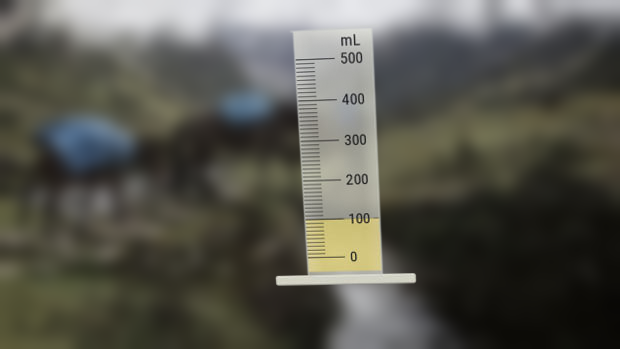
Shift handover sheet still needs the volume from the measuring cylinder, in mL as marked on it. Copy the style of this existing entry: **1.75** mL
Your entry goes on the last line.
**100** mL
